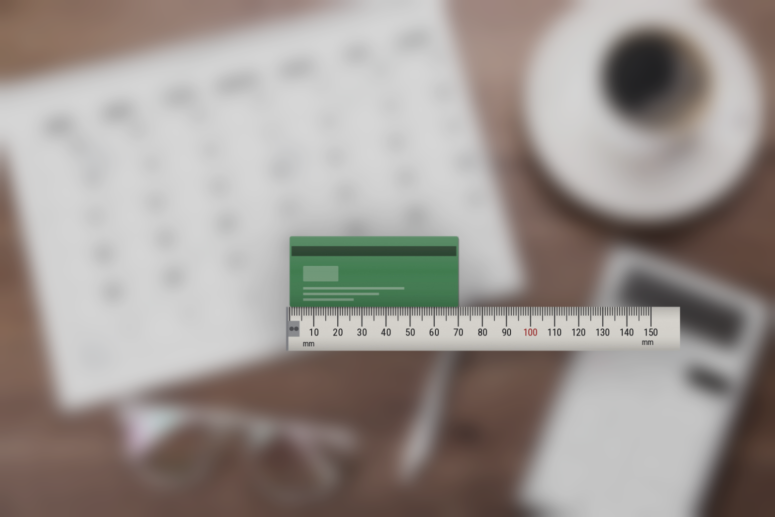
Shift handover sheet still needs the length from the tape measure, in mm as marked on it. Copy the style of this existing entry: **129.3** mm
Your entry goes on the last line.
**70** mm
